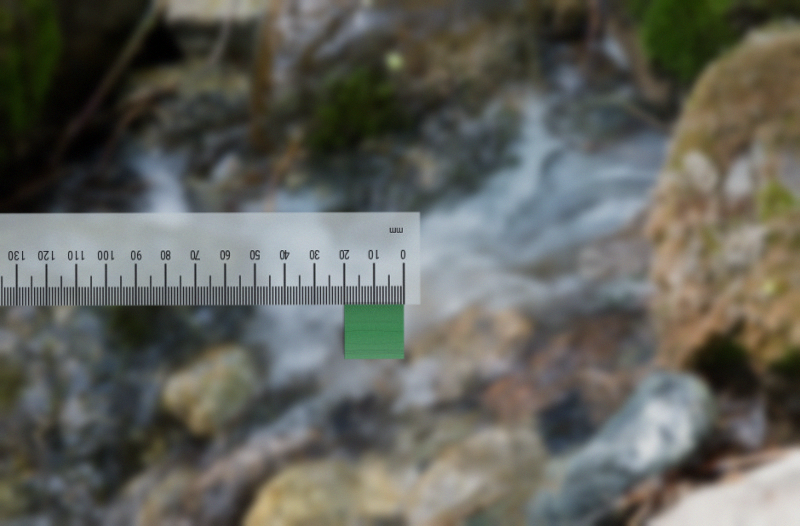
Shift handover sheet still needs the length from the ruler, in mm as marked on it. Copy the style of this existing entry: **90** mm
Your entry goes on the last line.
**20** mm
